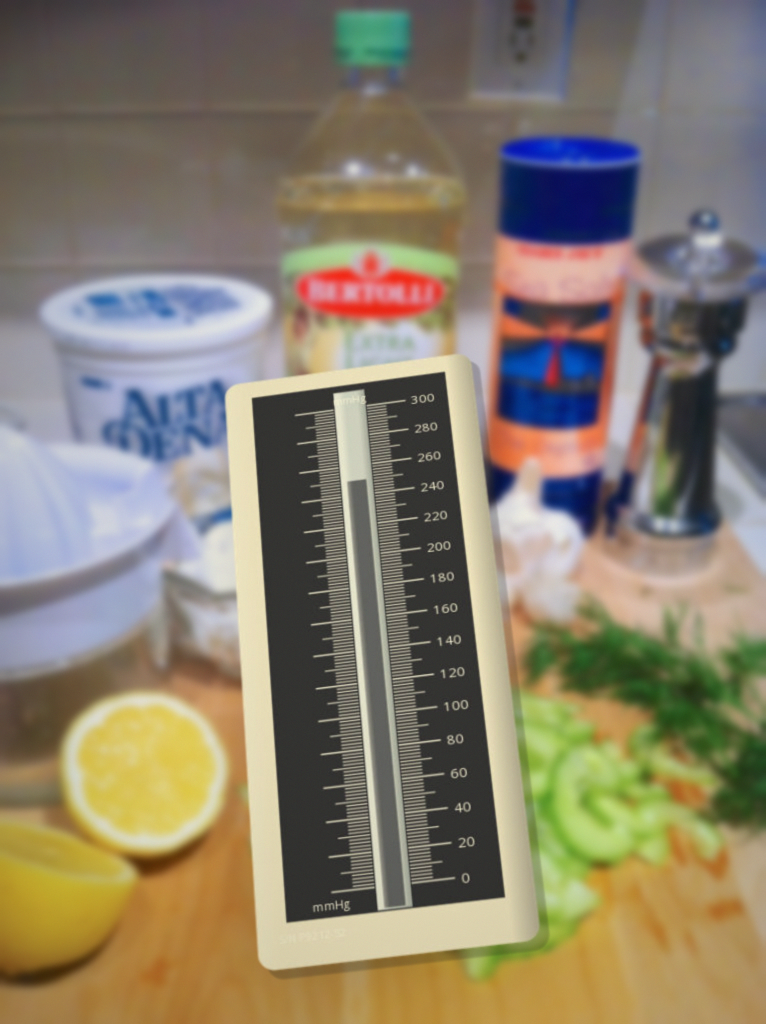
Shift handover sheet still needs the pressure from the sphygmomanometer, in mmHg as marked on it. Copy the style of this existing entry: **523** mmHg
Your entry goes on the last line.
**250** mmHg
